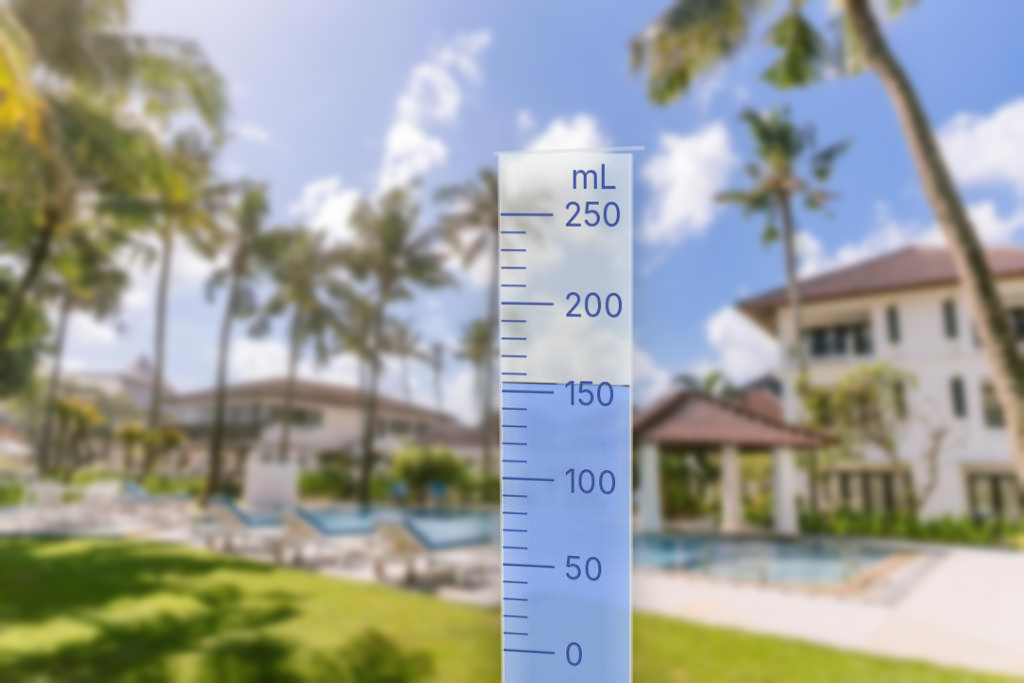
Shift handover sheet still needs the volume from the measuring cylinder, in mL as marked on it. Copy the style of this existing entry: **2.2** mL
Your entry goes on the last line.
**155** mL
